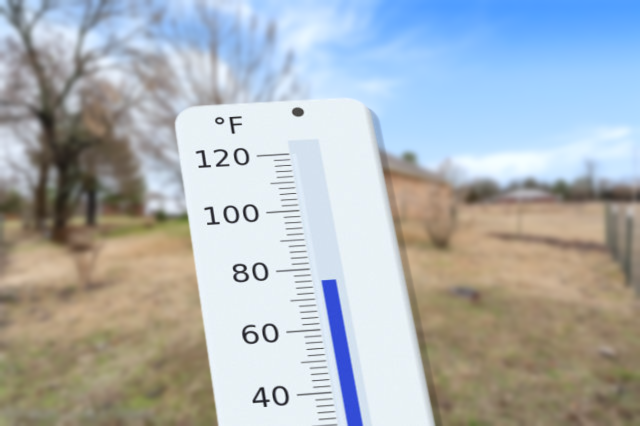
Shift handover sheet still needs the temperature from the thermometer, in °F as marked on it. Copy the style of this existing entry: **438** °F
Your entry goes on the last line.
**76** °F
